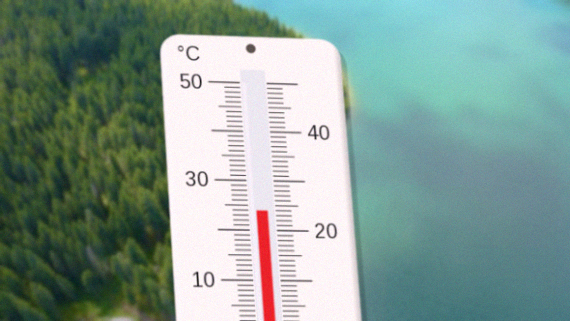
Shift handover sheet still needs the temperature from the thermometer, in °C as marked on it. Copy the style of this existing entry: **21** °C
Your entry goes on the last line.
**24** °C
